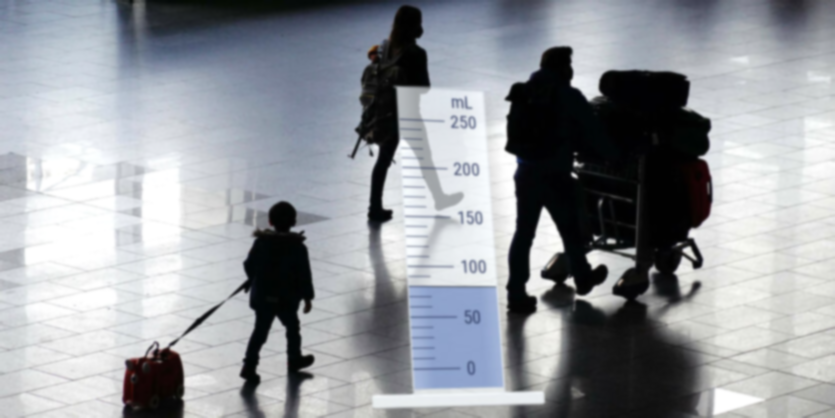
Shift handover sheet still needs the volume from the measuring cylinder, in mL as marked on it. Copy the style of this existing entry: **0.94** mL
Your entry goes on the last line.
**80** mL
